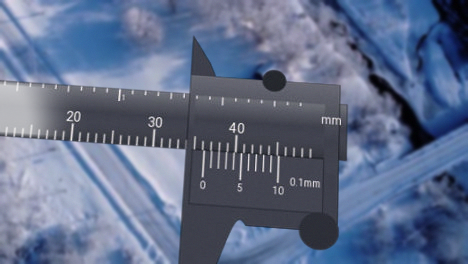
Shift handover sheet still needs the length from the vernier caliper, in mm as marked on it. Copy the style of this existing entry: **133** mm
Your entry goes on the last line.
**36.2** mm
